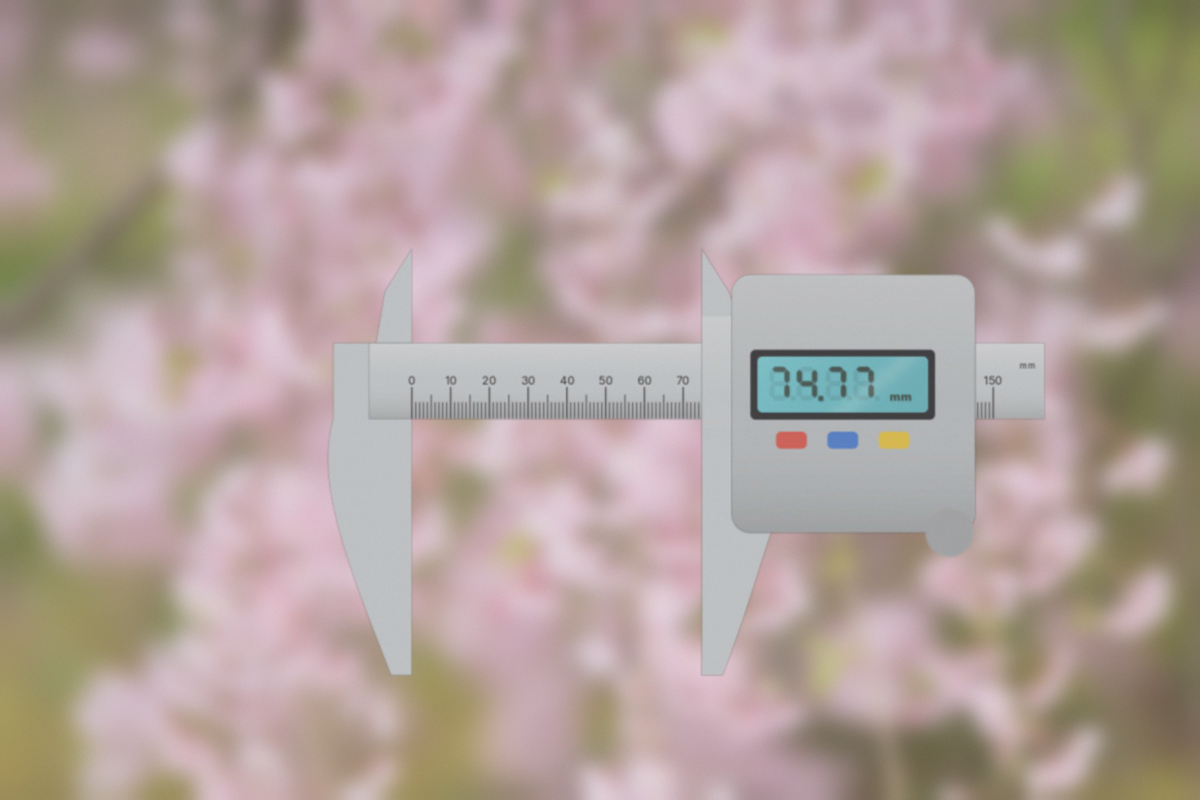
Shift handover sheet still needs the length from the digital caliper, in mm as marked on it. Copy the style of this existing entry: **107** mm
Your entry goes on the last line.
**74.77** mm
